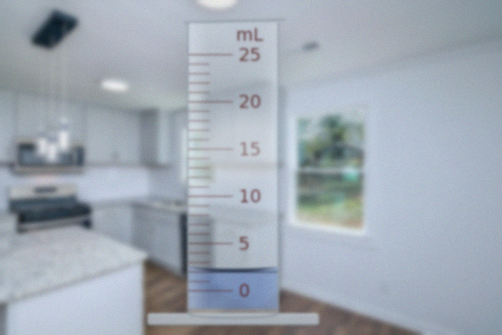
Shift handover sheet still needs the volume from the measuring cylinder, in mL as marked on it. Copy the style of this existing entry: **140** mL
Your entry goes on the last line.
**2** mL
